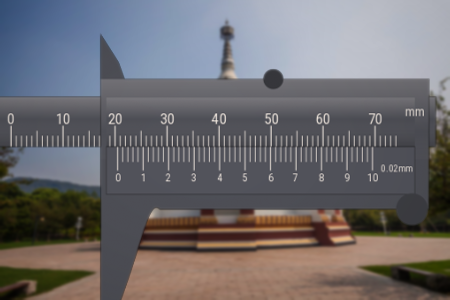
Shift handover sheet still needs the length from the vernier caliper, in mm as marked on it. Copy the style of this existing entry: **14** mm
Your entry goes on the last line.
**20.5** mm
